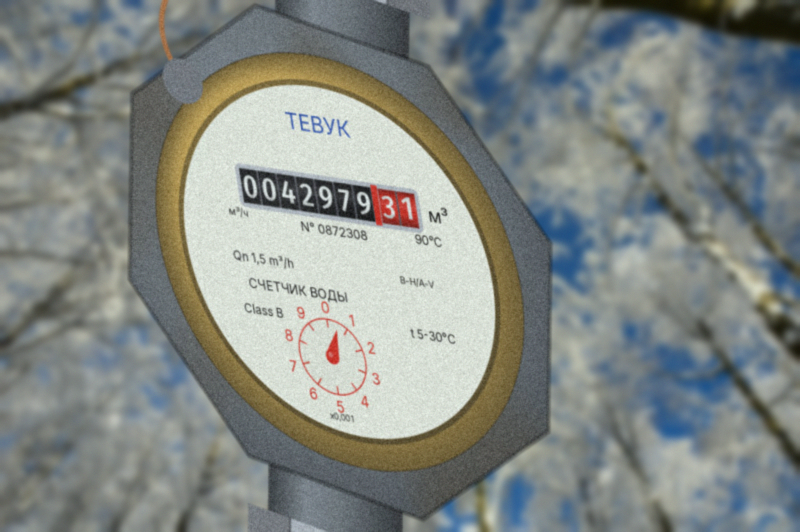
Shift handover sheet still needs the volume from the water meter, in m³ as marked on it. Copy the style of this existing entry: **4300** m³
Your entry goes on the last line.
**42979.310** m³
